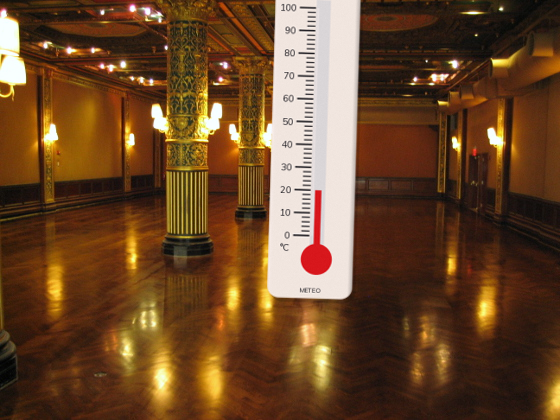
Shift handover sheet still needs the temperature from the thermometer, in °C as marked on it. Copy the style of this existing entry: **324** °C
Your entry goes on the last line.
**20** °C
